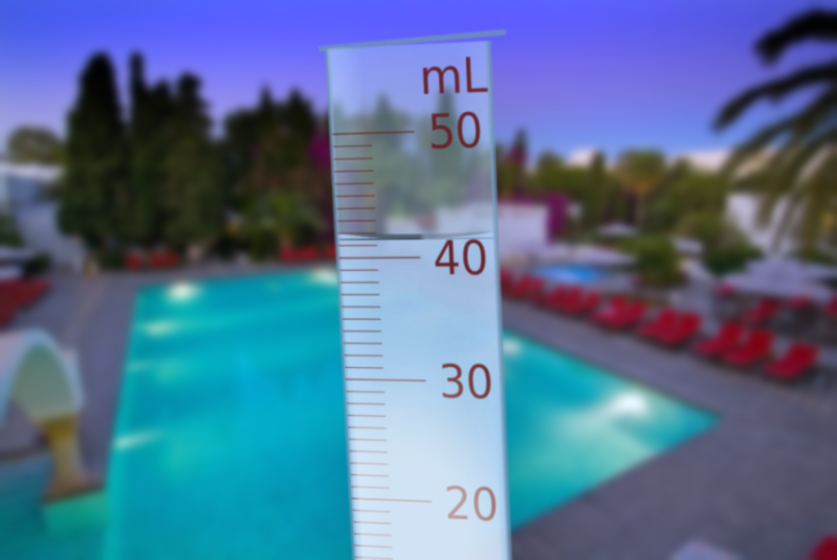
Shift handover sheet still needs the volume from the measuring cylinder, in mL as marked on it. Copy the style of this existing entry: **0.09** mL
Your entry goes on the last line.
**41.5** mL
